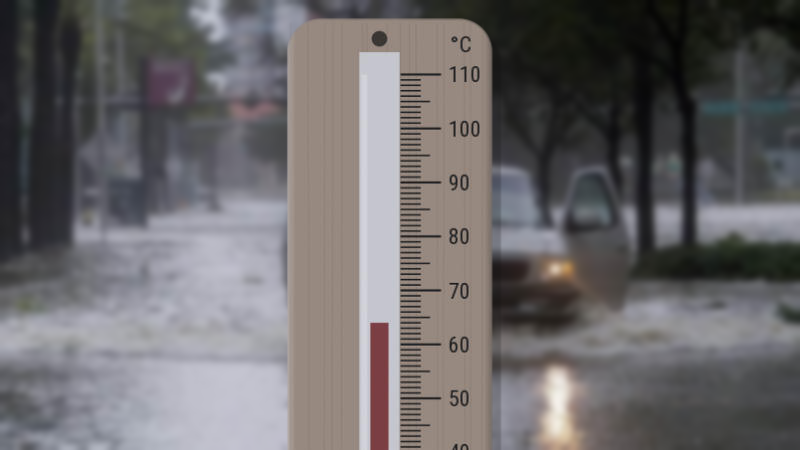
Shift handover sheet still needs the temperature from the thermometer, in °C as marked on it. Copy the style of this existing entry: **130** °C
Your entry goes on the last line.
**64** °C
